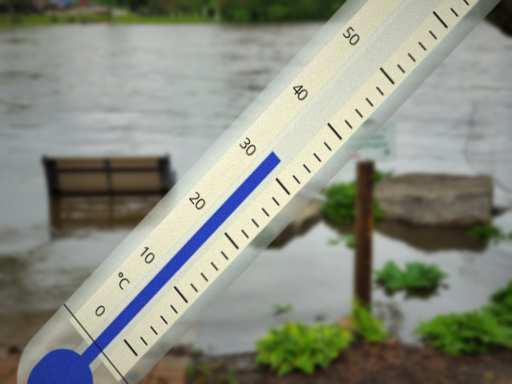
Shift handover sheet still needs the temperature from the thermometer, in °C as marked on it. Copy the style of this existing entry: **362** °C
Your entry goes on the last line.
**32** °C
